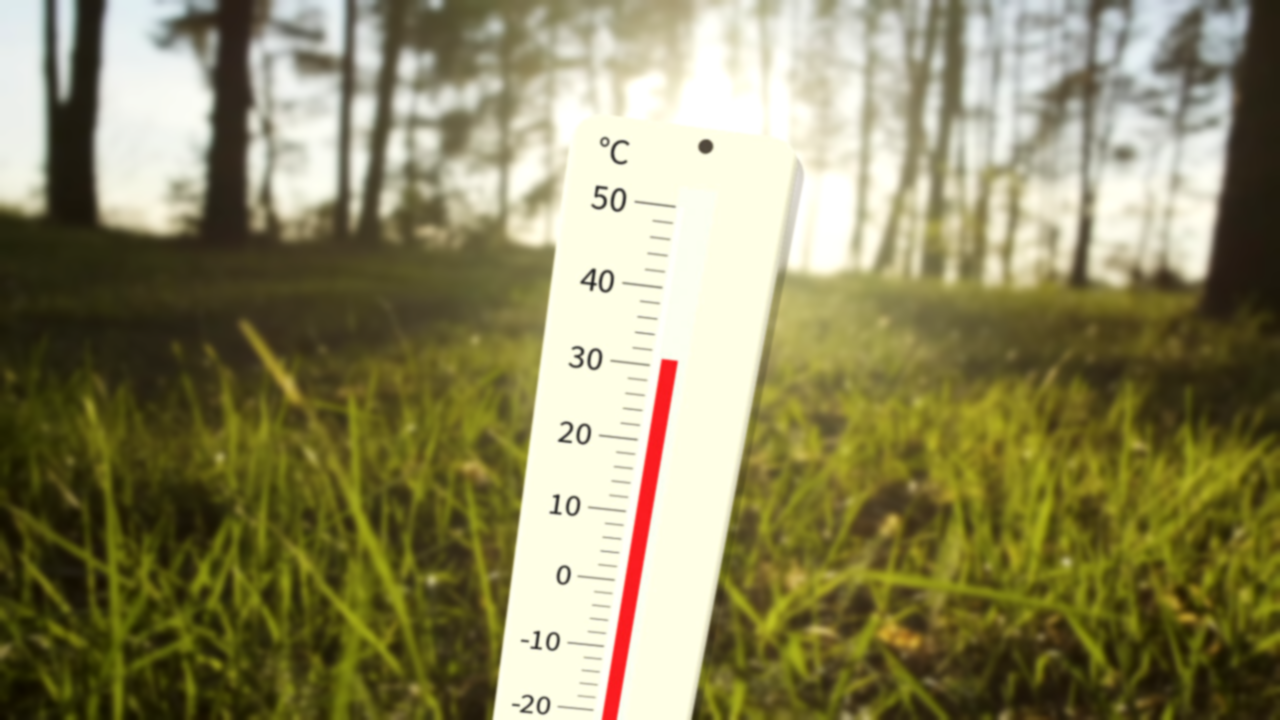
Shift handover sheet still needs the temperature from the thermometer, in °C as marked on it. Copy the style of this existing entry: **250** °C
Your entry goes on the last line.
**31** °C
